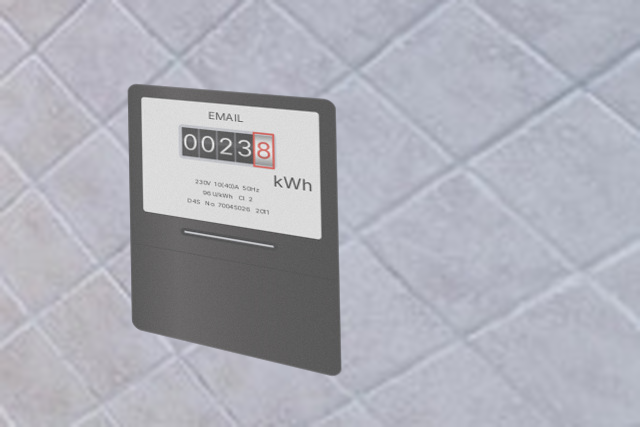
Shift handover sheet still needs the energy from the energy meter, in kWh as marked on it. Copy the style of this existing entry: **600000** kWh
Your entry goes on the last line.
**23.8** kWh
